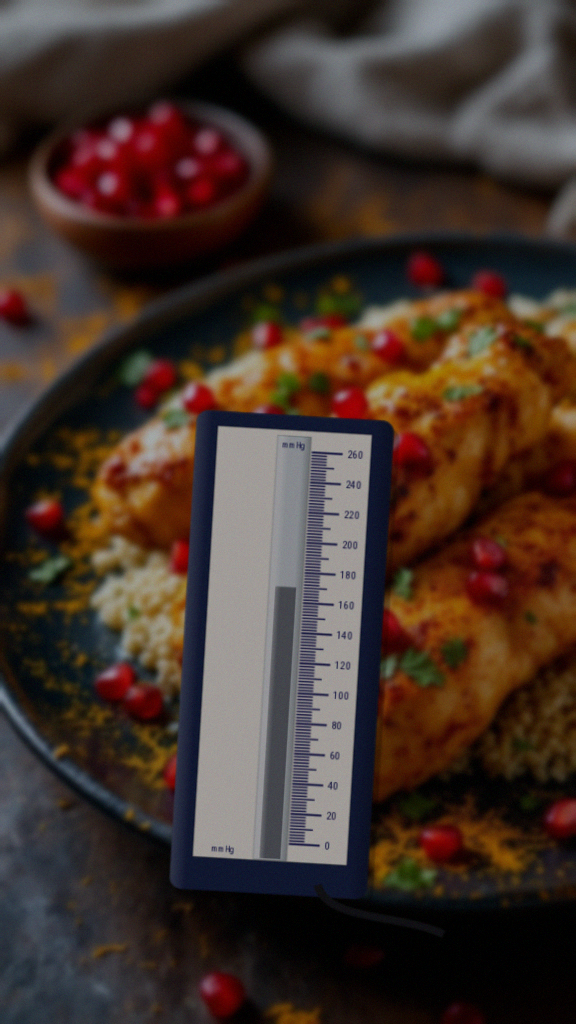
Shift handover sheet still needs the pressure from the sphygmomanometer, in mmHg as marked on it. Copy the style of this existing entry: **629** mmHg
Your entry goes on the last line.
**170** mmHg
